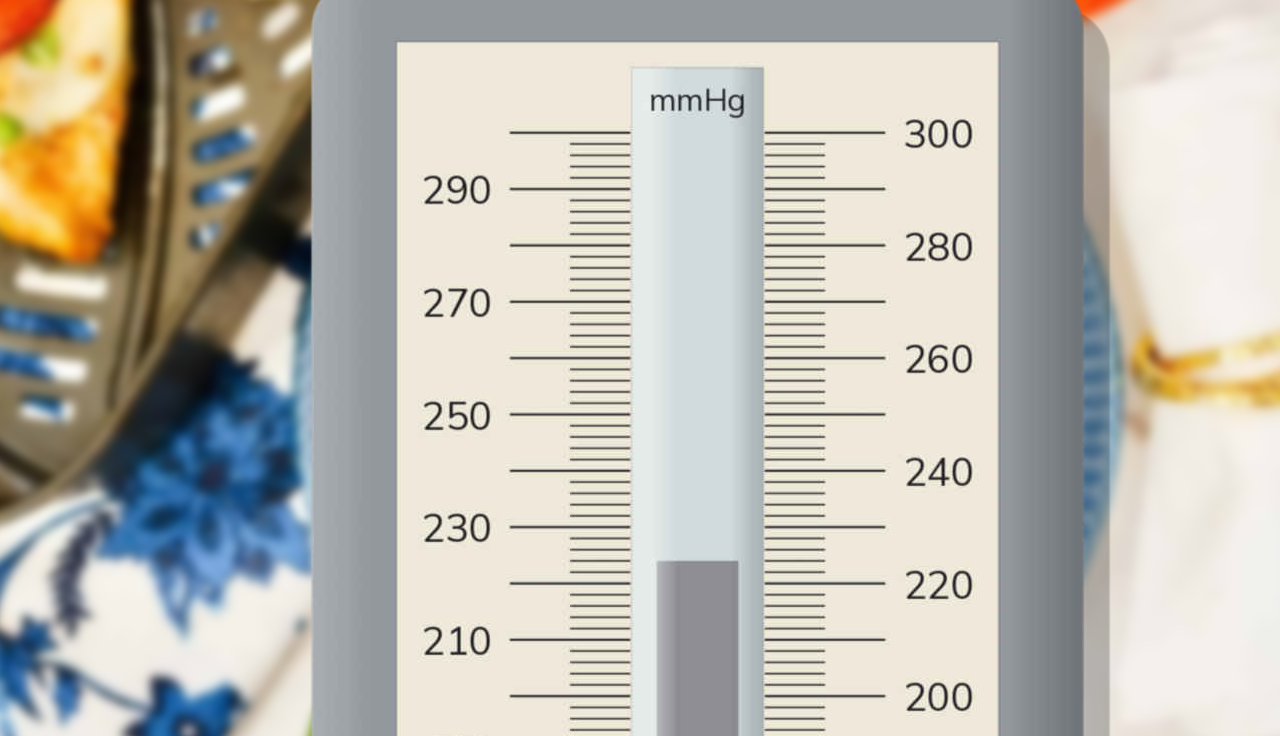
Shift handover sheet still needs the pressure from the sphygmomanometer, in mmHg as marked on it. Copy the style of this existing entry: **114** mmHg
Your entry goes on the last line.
**224** mmHg
